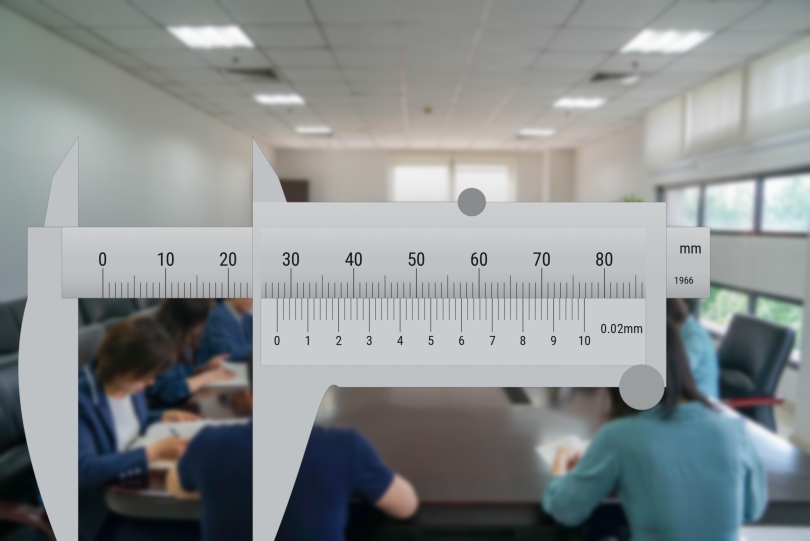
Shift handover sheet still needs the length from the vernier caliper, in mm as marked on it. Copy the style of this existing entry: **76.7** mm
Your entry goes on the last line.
**27.8** mm
